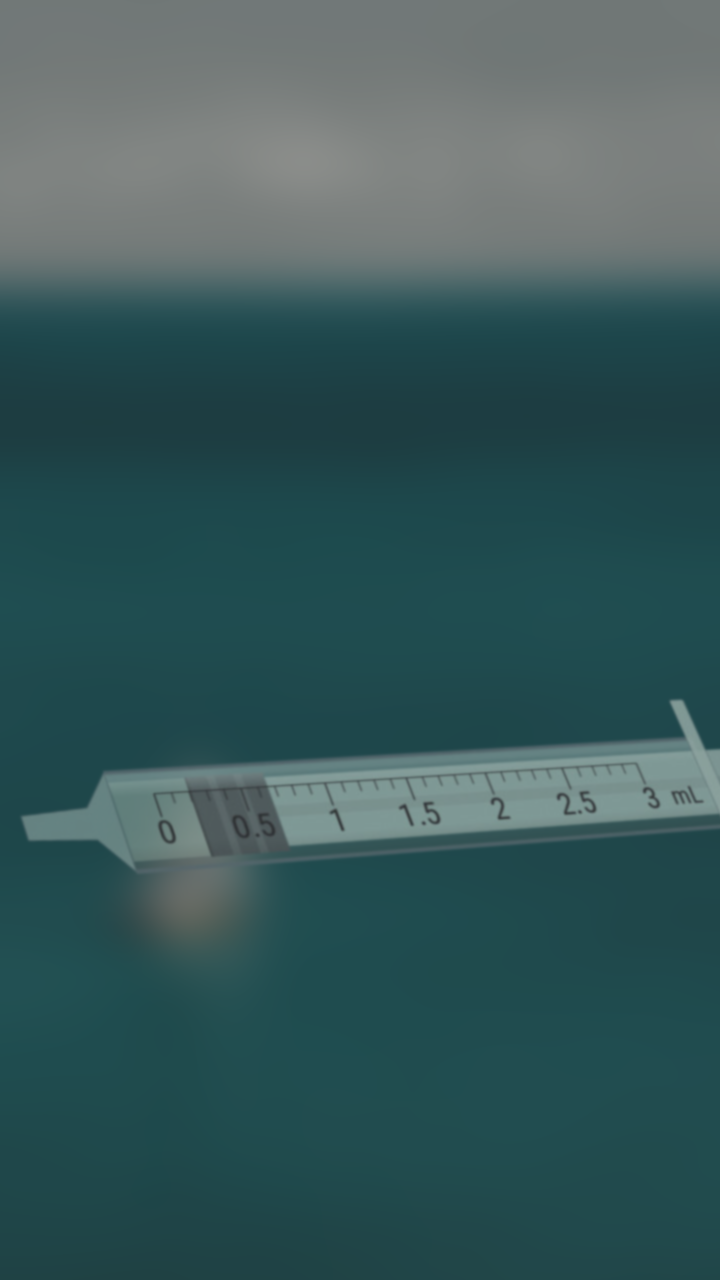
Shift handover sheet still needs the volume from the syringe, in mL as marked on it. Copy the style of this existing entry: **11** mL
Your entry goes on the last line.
**0.2** mL
